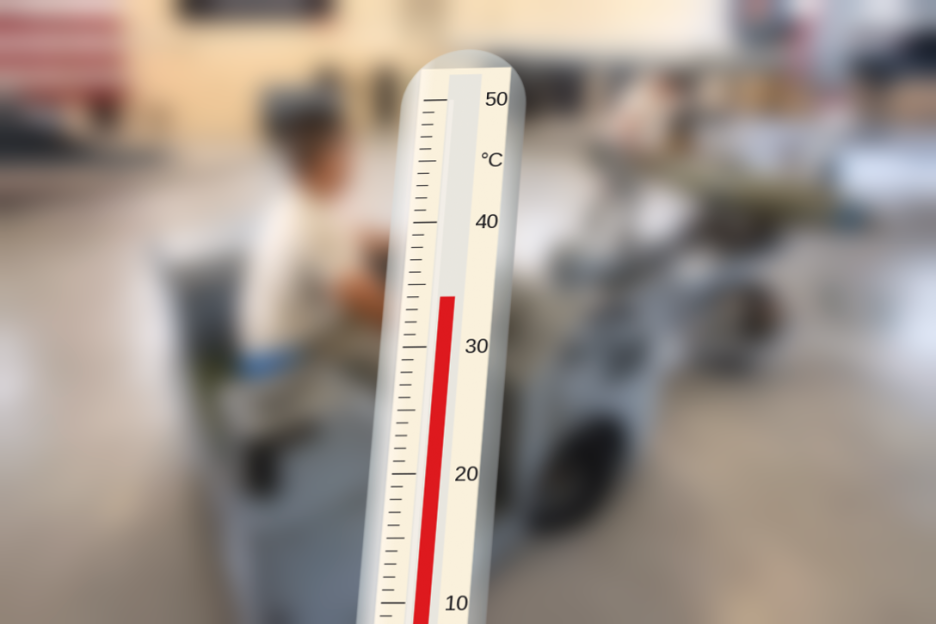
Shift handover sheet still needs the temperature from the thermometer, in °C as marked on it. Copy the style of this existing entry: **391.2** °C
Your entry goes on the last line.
**34** °C
